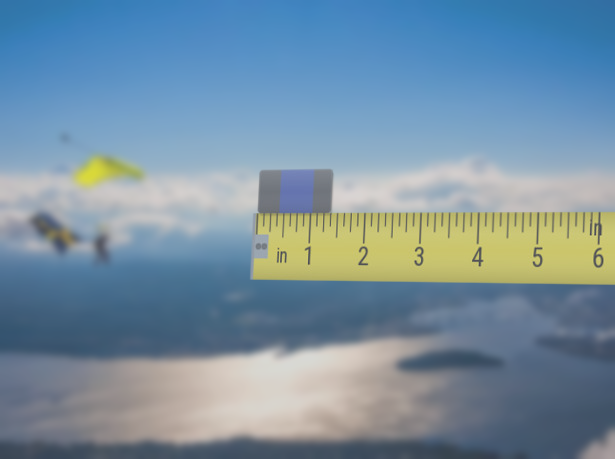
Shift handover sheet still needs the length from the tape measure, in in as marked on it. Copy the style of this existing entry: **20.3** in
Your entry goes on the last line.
**1.375** in
